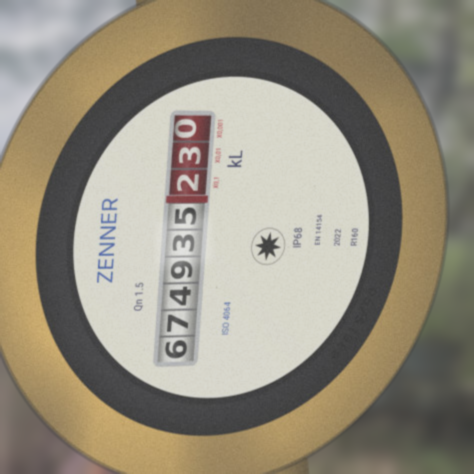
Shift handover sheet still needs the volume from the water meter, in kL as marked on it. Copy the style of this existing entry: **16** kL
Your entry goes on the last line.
**674935.230** kL
